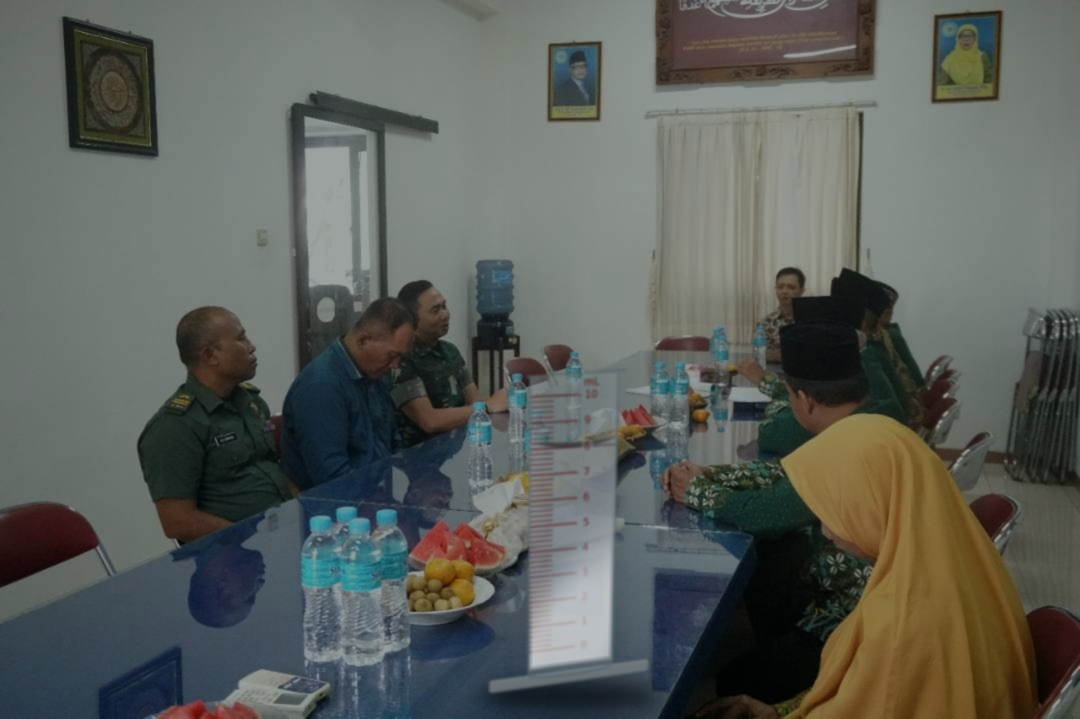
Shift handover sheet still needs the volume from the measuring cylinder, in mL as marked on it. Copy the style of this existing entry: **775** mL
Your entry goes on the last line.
**8** mL
